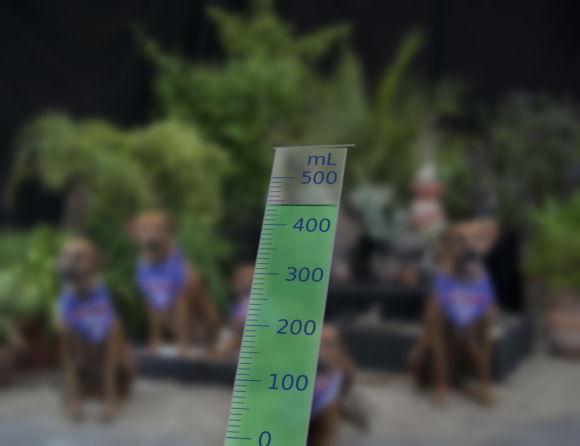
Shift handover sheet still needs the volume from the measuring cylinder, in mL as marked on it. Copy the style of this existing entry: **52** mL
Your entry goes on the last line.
**440** mL
